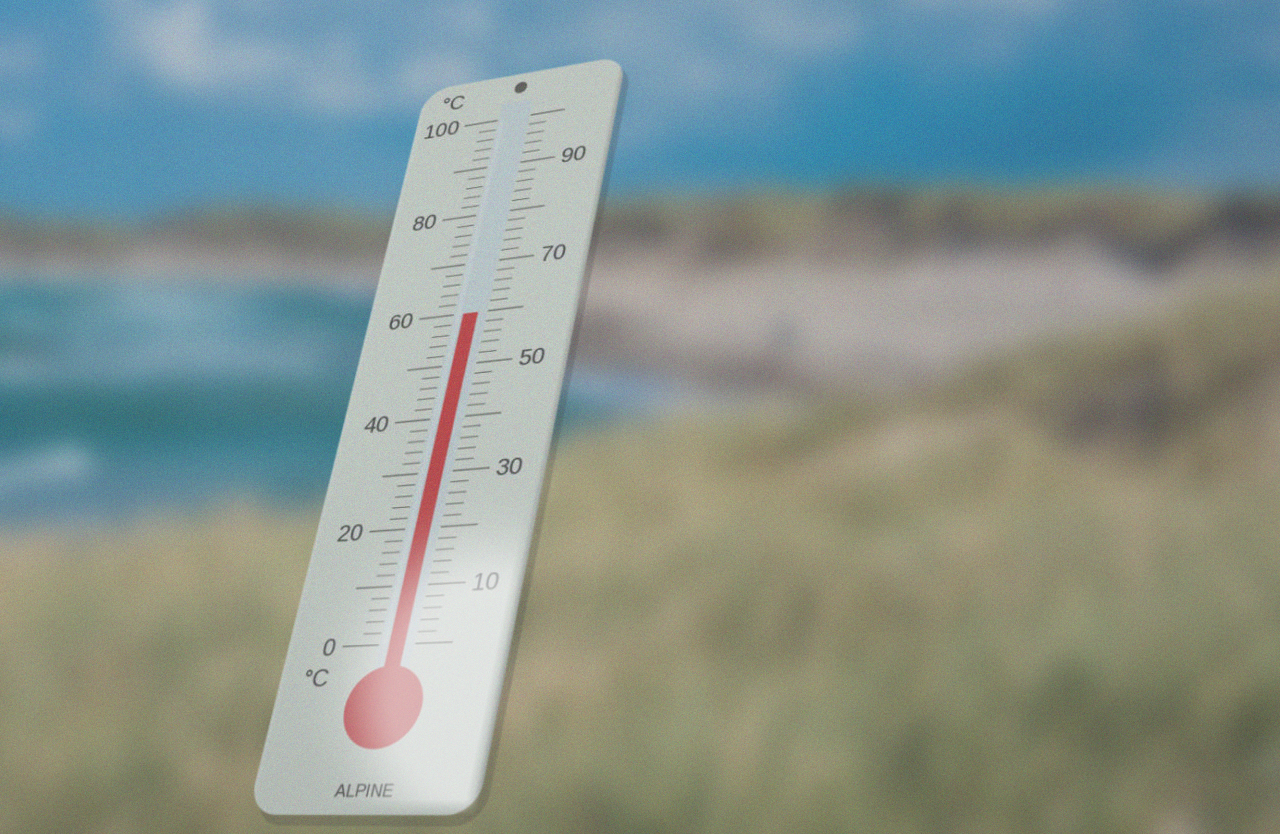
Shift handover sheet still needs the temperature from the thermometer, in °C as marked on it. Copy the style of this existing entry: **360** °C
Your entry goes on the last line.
**60** °C
